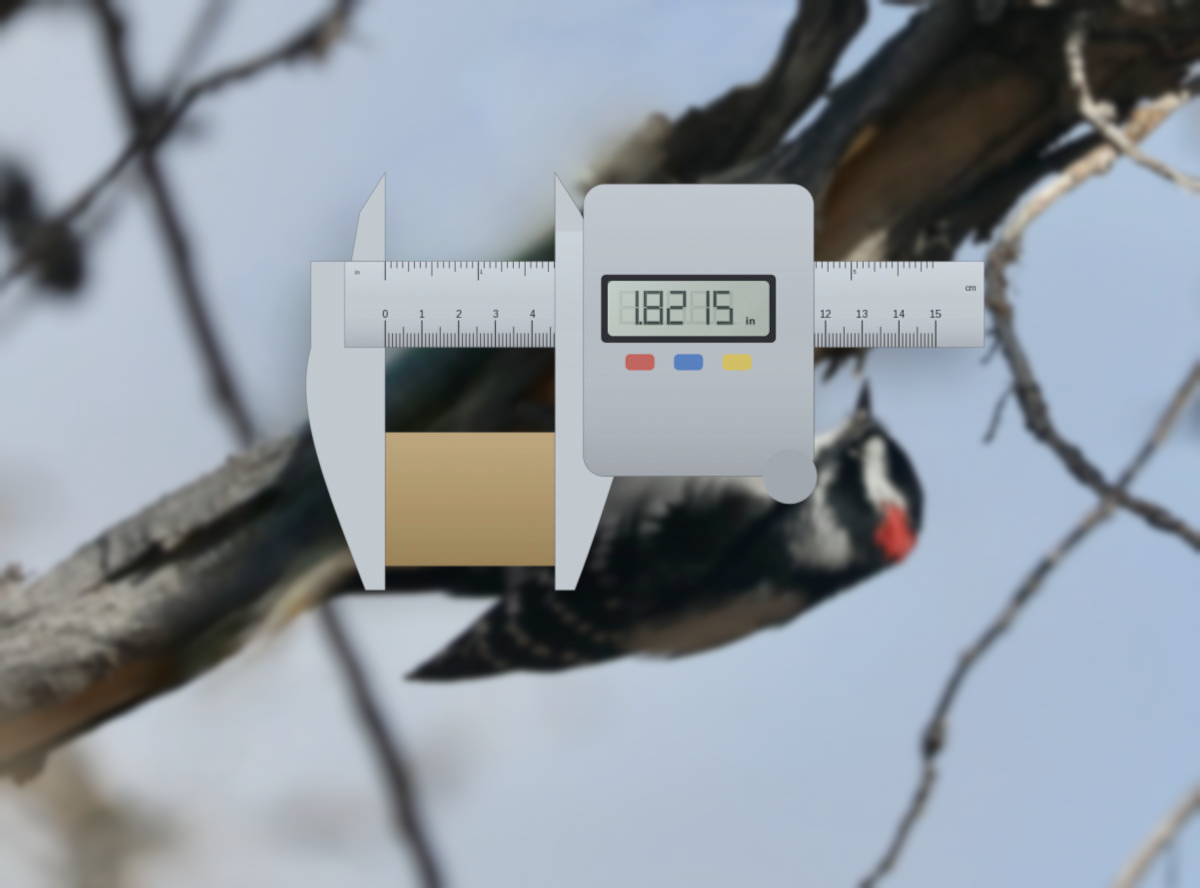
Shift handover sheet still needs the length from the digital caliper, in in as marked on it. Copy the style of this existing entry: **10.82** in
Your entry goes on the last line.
**1.8215** in
